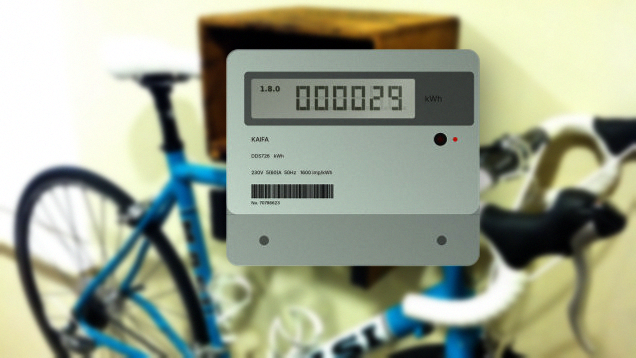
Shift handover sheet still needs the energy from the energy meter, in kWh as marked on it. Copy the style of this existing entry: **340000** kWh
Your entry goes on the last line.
**29** kWh
